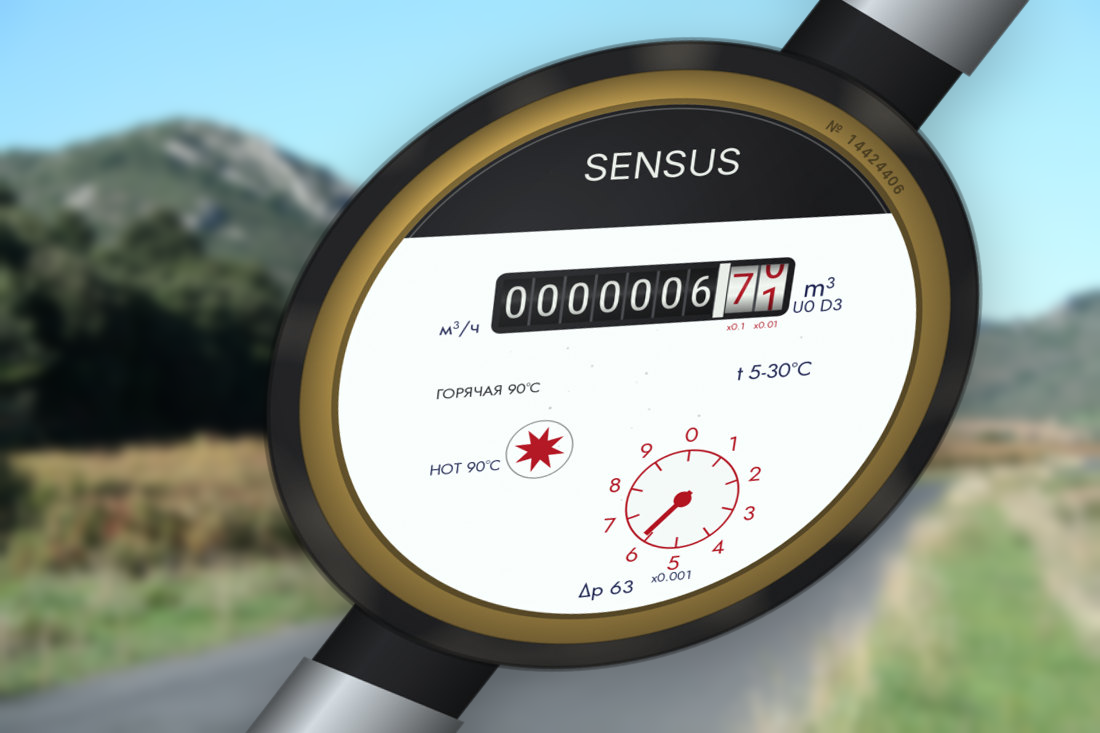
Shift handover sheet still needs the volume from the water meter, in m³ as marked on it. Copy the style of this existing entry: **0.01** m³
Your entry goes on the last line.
**6.706** m³
